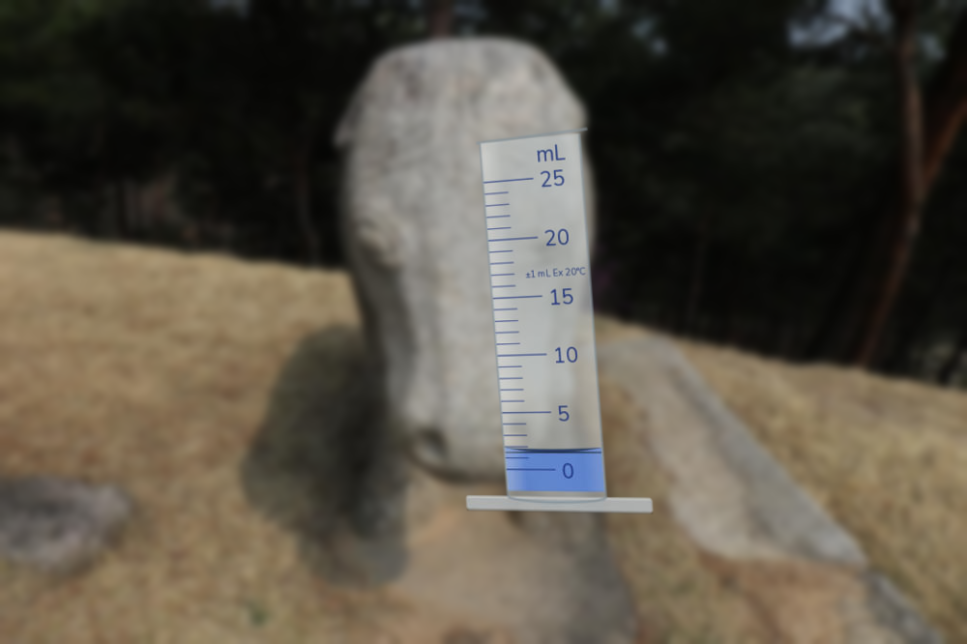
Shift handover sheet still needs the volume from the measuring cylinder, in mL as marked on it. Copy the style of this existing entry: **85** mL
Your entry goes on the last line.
**1.5** mL
